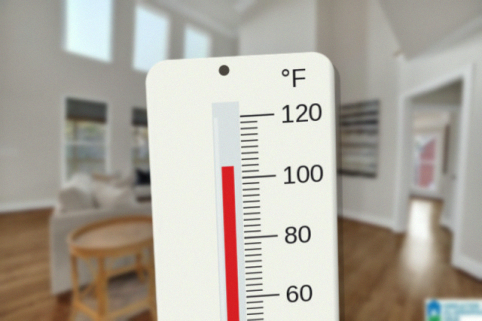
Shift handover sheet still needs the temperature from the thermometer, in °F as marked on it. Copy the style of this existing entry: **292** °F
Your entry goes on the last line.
**104** °F
